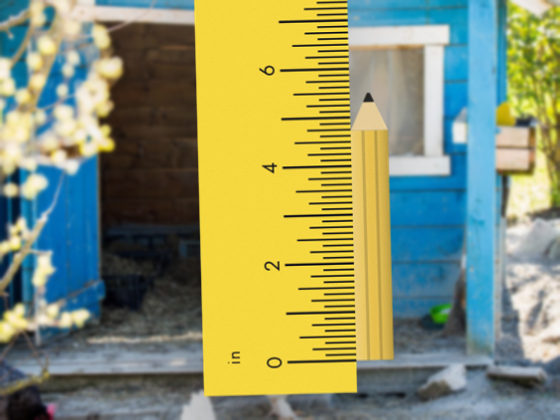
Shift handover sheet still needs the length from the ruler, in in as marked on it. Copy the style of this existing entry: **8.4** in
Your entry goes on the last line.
**5.5** in
